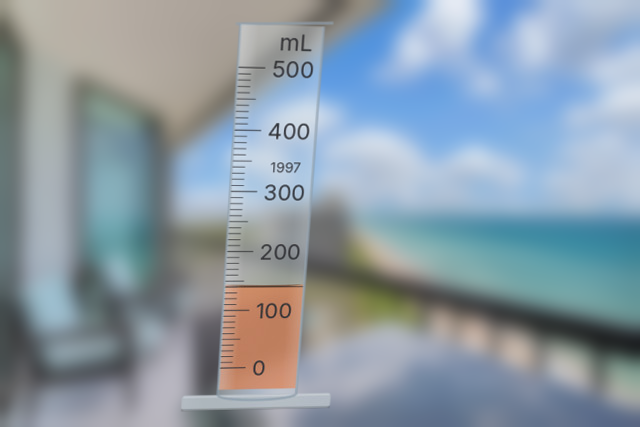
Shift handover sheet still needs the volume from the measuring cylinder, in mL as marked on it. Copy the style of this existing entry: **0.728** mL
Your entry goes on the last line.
**140** mL
